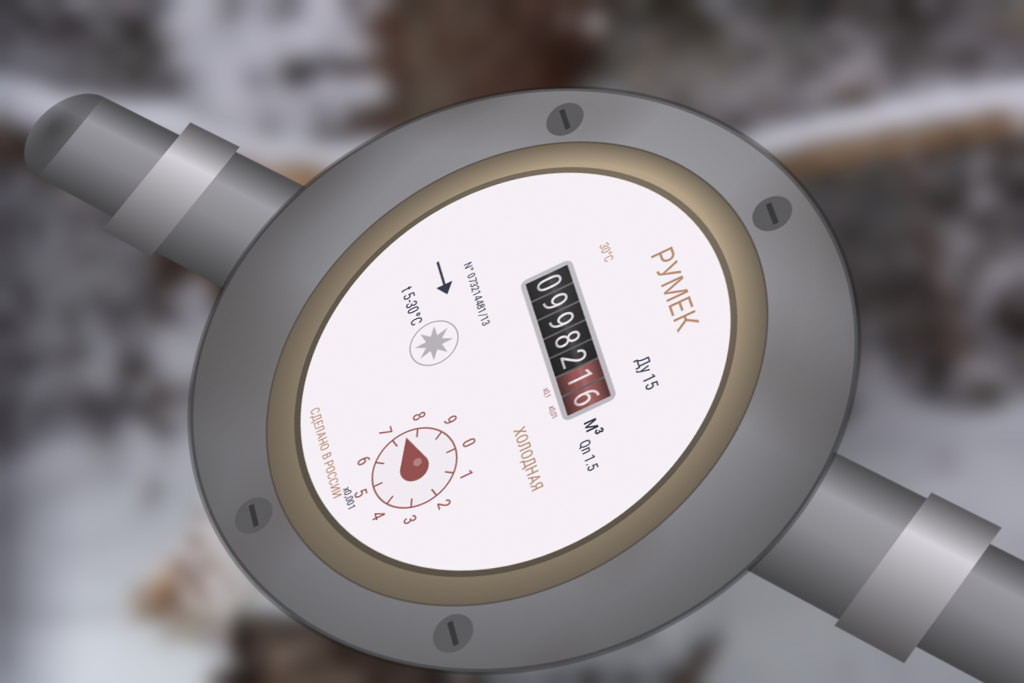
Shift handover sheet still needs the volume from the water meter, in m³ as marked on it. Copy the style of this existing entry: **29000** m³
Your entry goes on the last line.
**9982.167** m³
